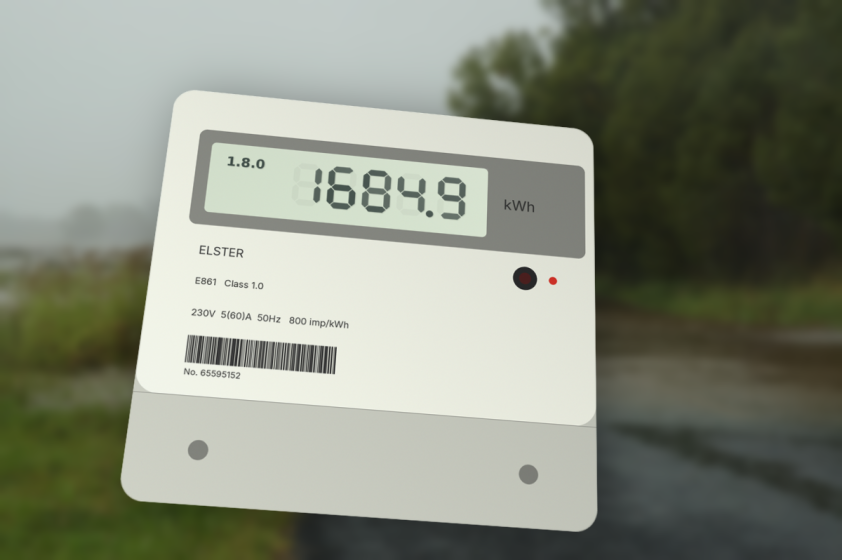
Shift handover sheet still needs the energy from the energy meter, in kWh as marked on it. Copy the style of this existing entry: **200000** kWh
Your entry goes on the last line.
**1684.9** kWh
